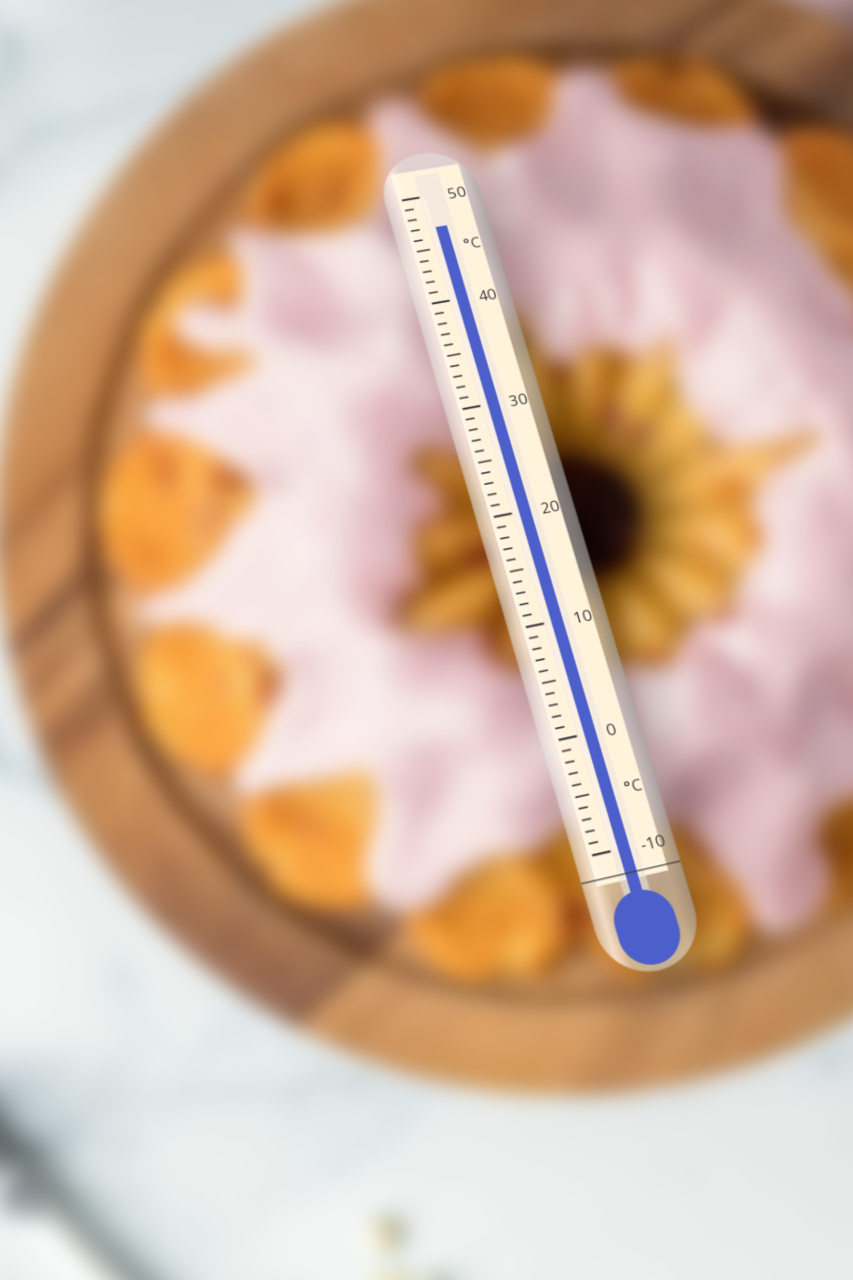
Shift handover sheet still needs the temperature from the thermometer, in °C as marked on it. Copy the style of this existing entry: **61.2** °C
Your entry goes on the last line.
**47** °C
